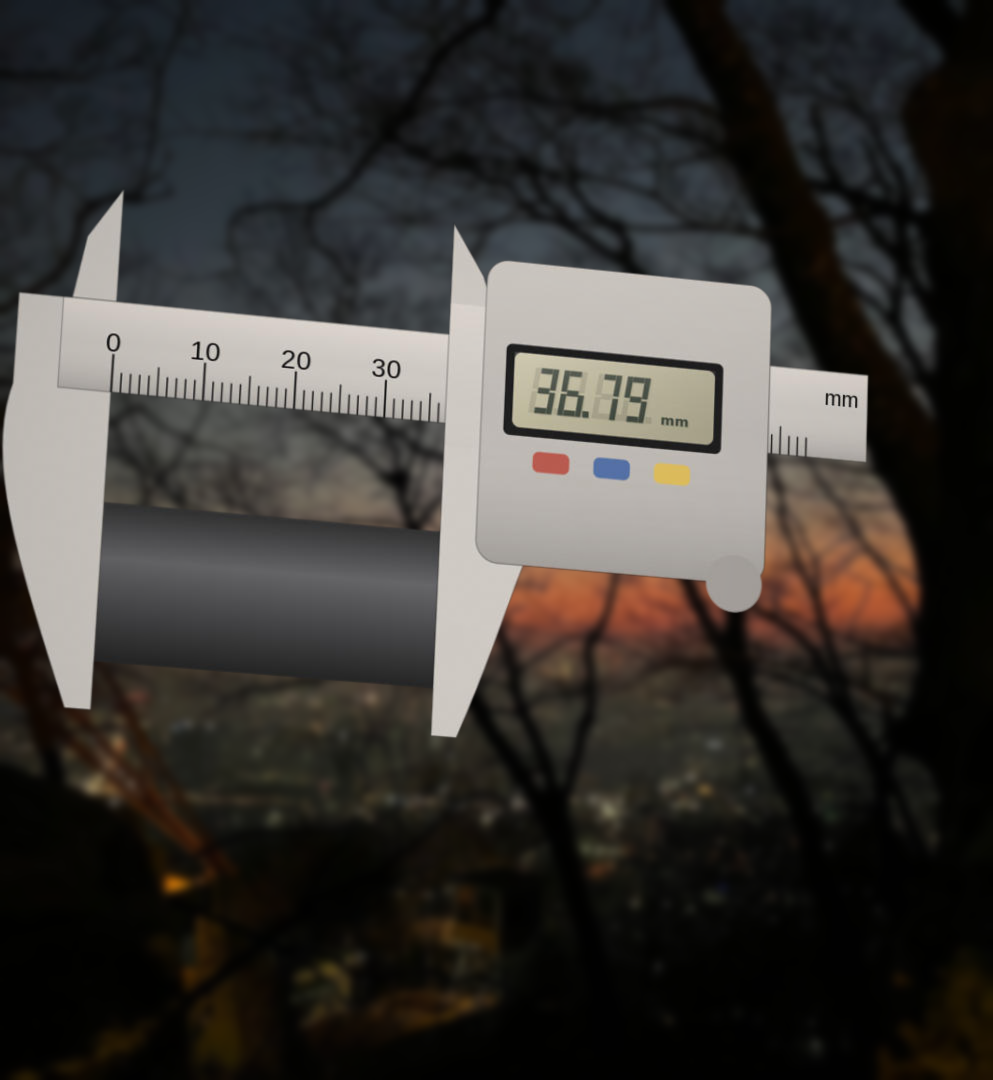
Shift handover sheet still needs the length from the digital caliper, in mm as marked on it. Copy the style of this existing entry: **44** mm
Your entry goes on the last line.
**36.79** mm
